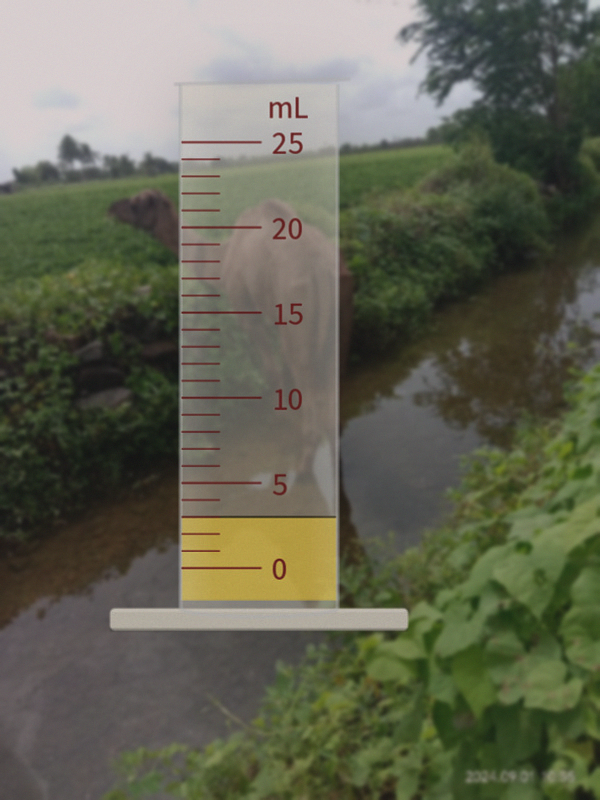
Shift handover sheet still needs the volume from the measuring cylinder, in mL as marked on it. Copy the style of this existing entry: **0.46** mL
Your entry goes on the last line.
**3** mL
